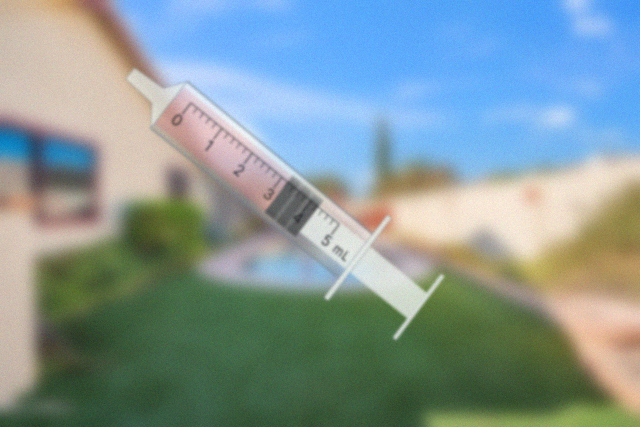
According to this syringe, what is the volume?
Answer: 3.2 mL
